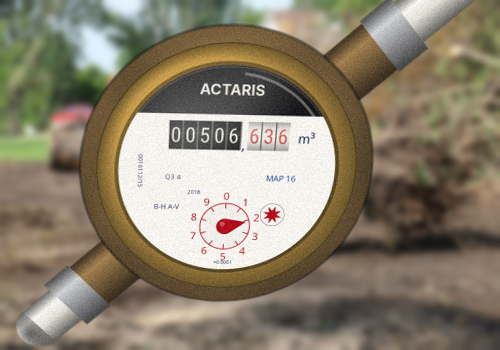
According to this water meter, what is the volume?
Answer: 506.6362 m³
